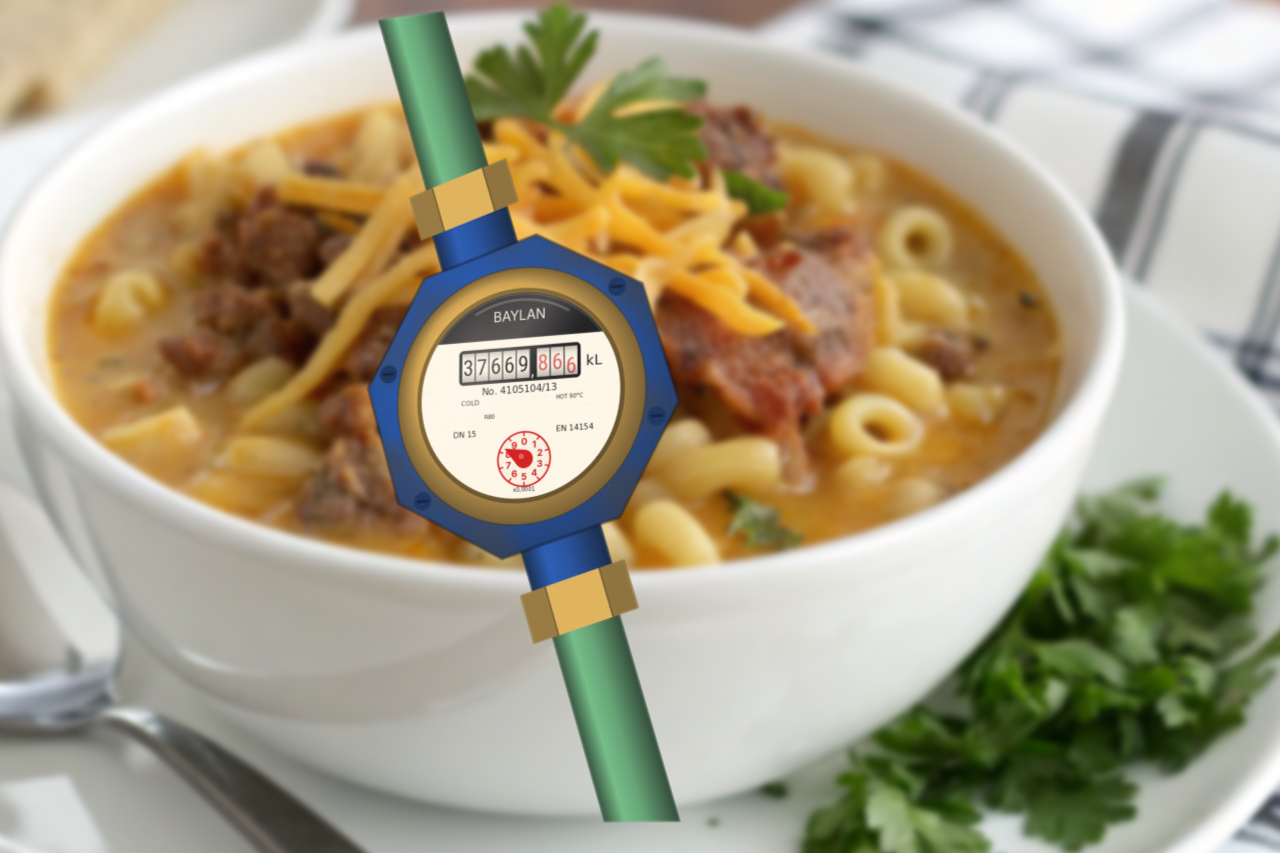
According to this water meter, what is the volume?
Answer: 37669.8658 kL
